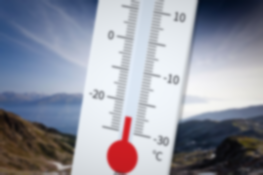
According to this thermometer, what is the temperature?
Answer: -25 °C
